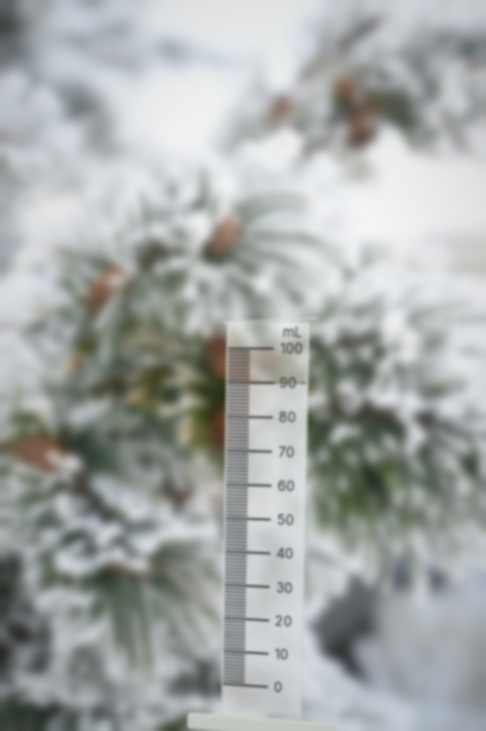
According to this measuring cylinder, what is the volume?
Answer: 90 mL
